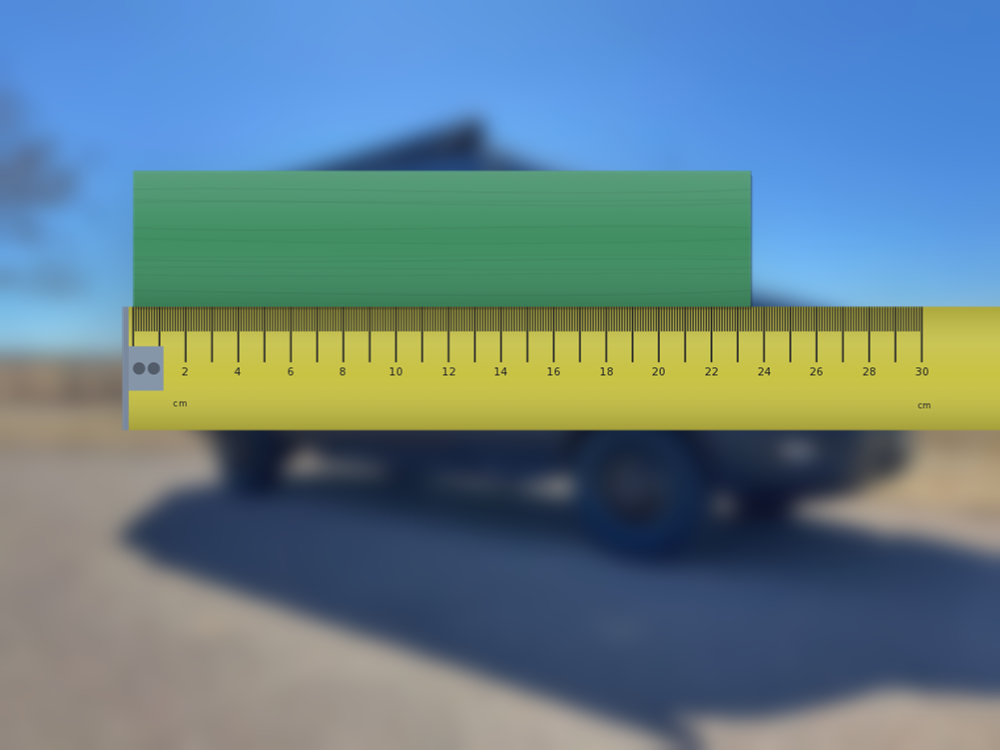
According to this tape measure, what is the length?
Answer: 23.5 cm
